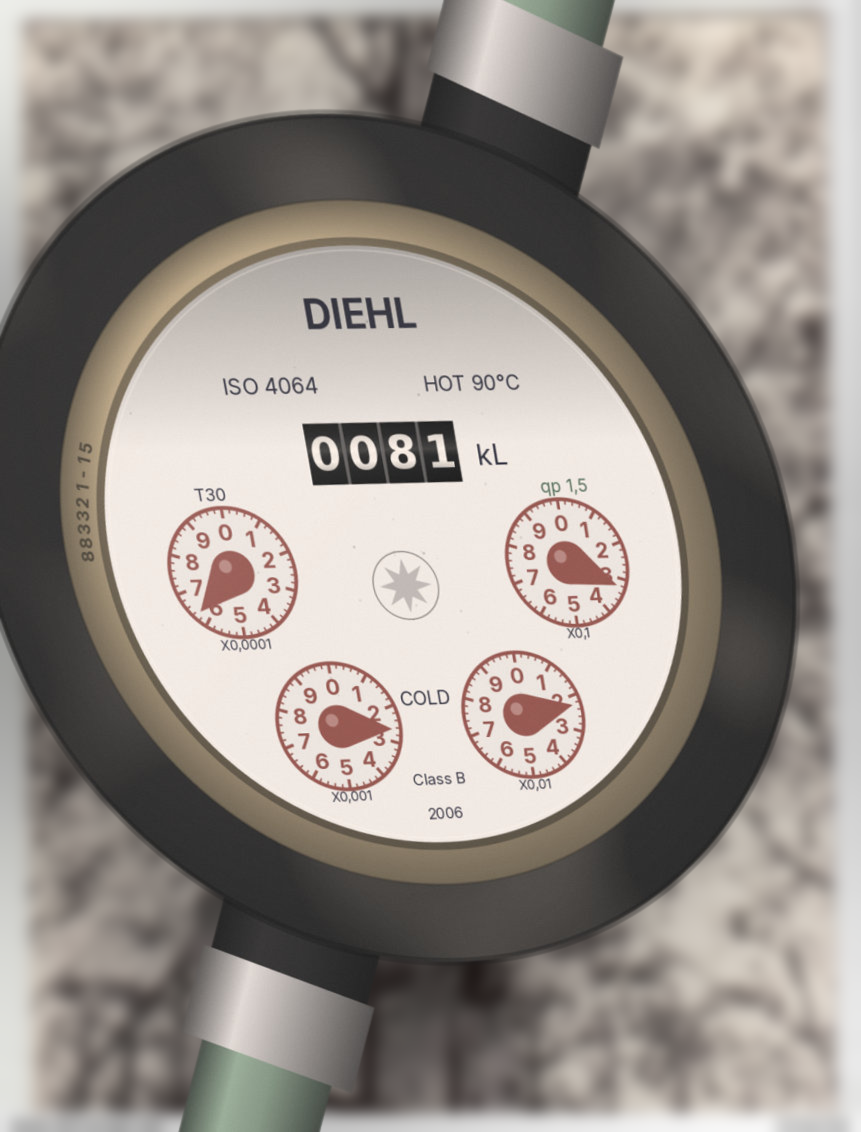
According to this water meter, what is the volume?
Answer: 81.3226 kL
